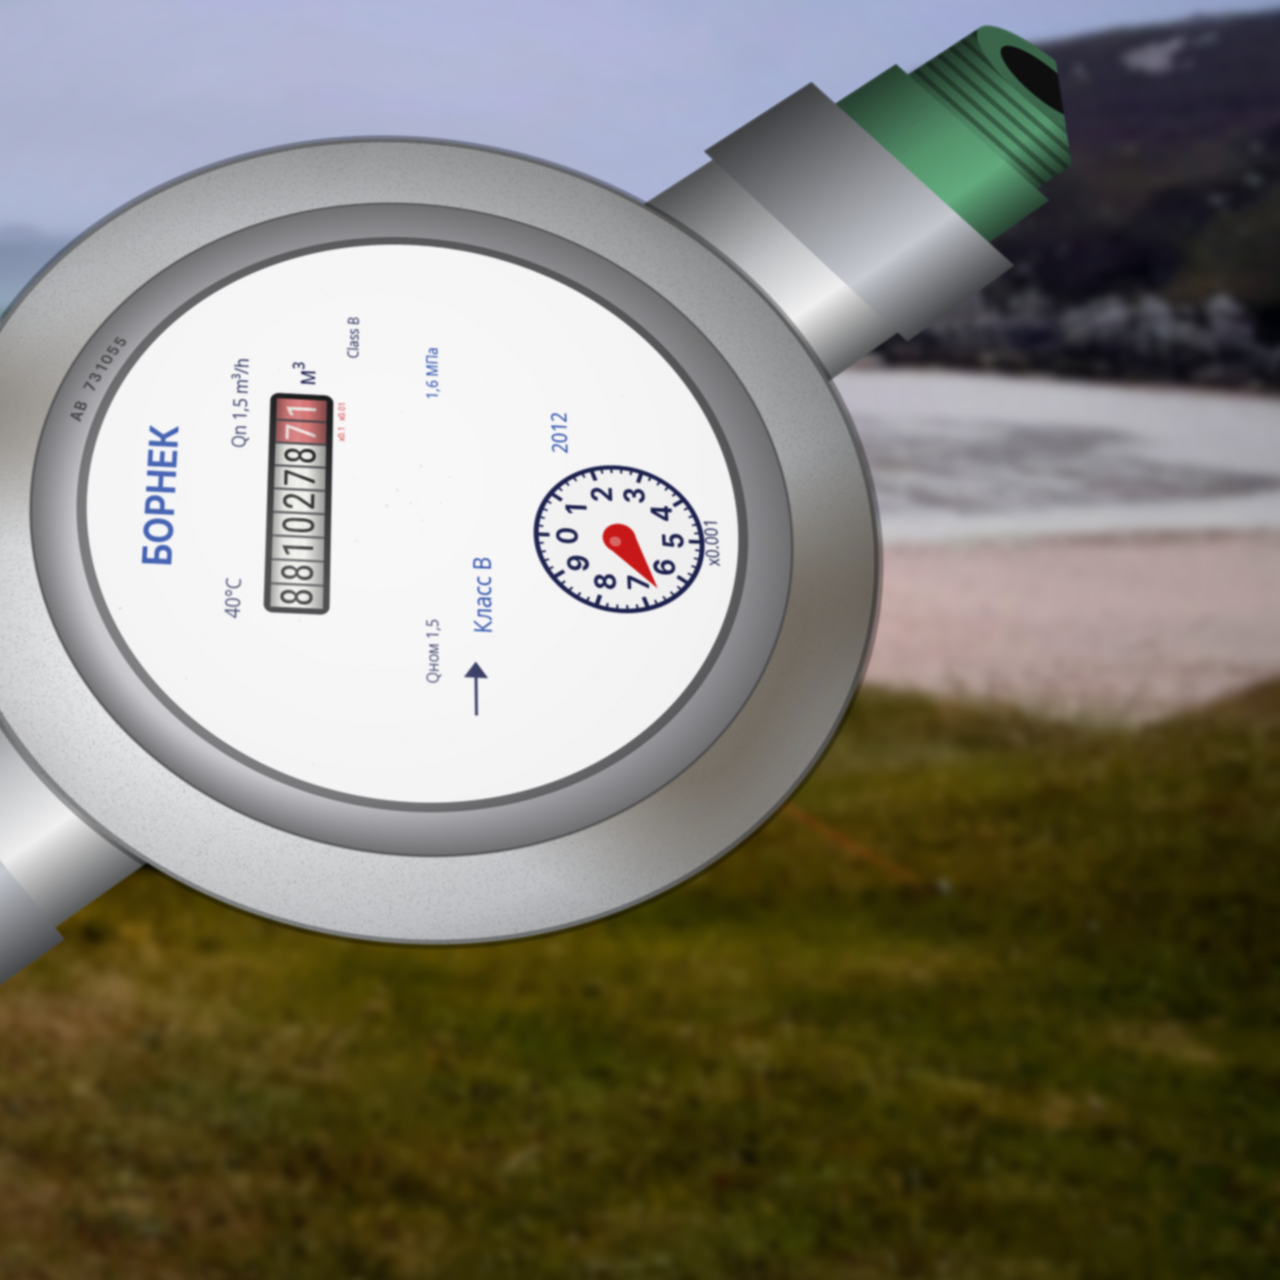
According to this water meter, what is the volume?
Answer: 8810278.716 m³
